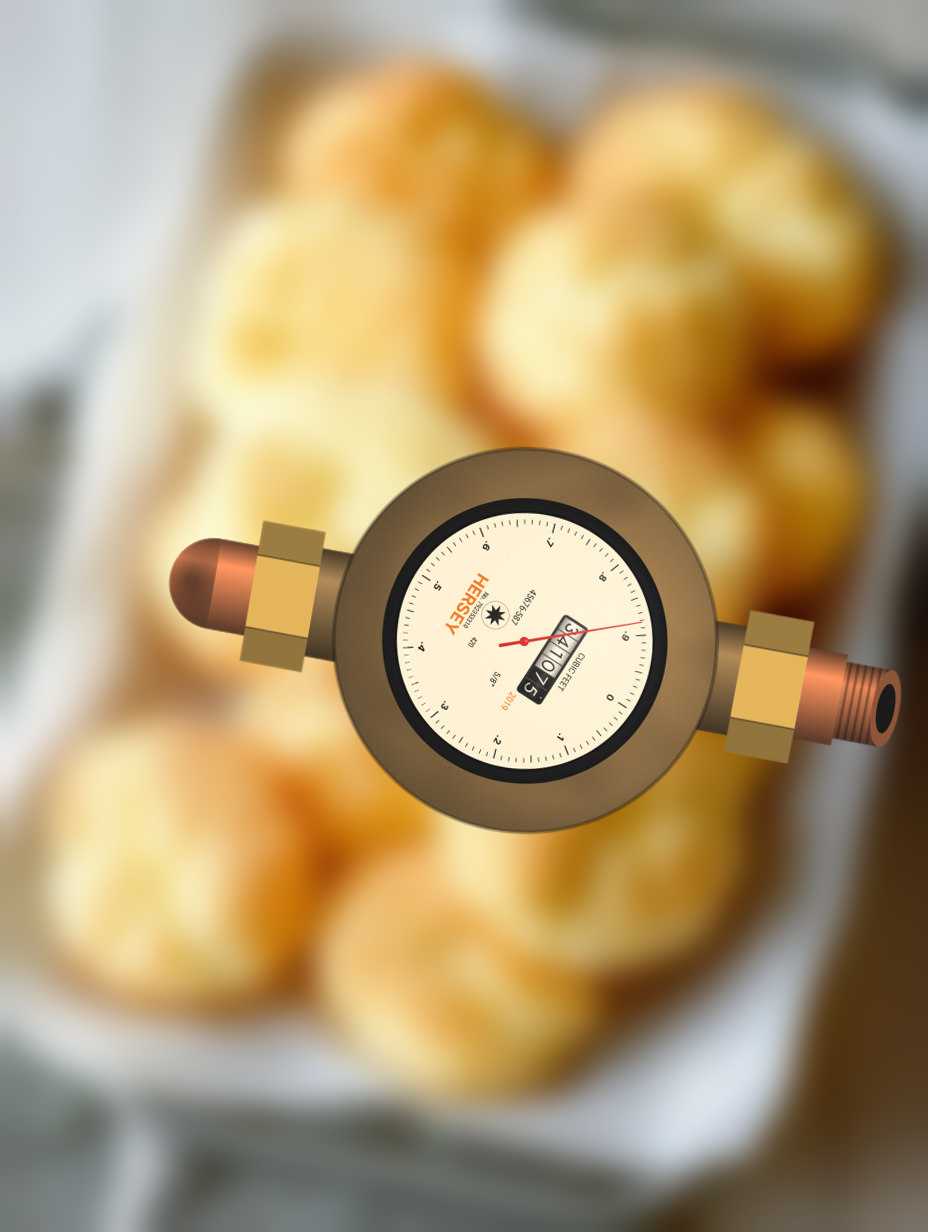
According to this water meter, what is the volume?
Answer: 341074.88 ft³
